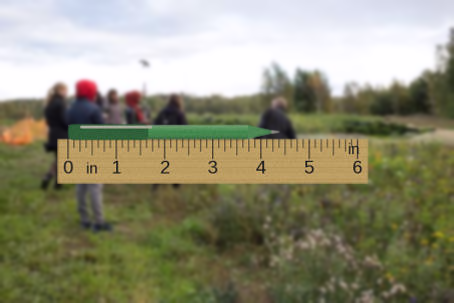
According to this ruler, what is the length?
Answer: 4.375 in
